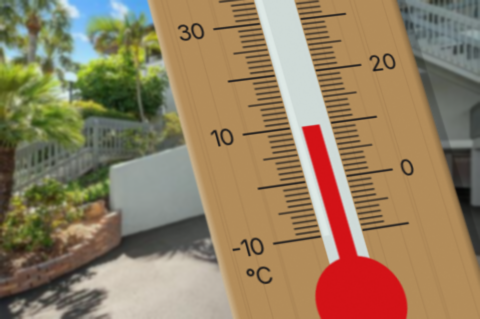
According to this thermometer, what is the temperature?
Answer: 10 °C
